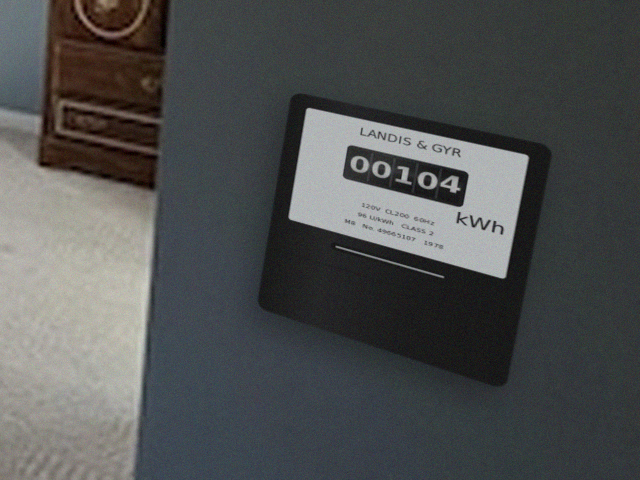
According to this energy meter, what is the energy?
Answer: 104 kWh
